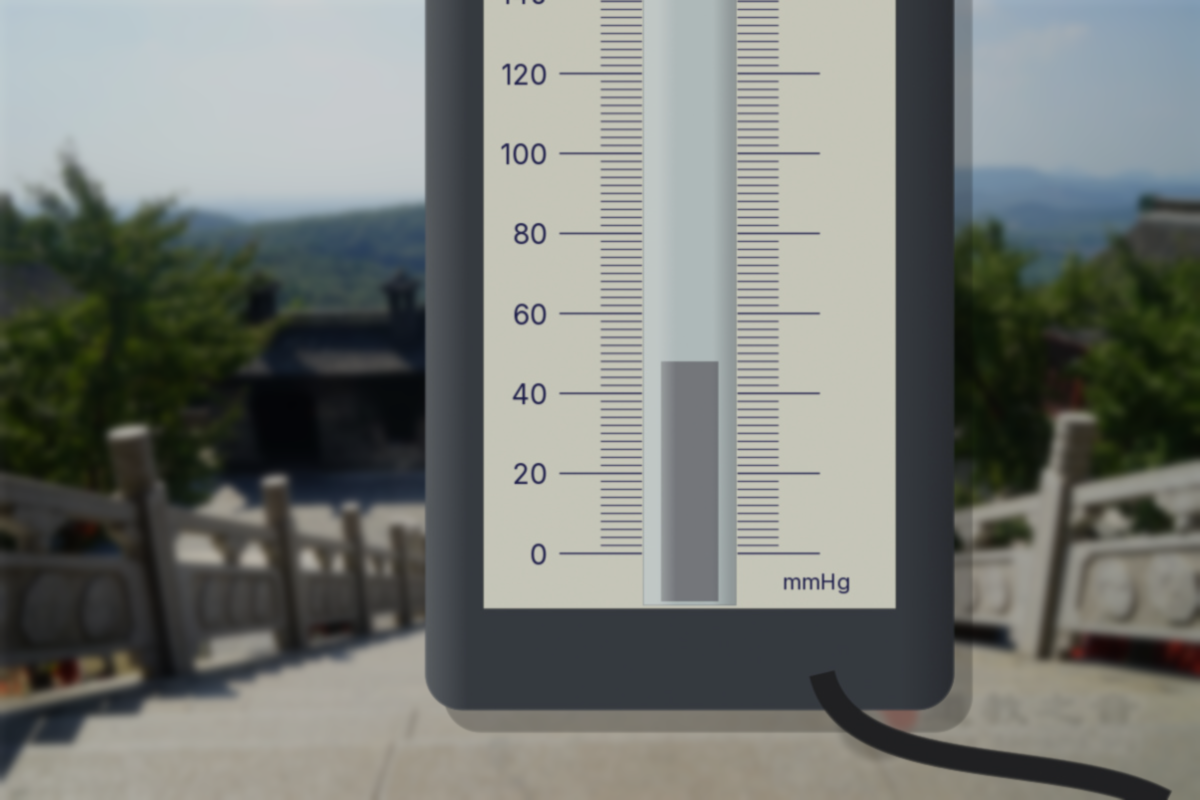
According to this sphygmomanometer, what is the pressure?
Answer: 48 mmHg
